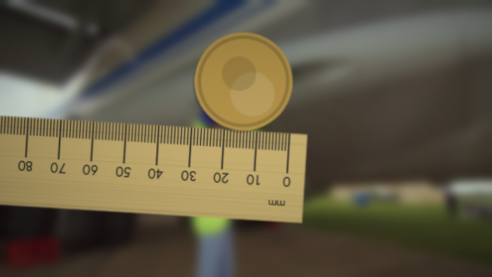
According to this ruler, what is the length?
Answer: 30 mm
